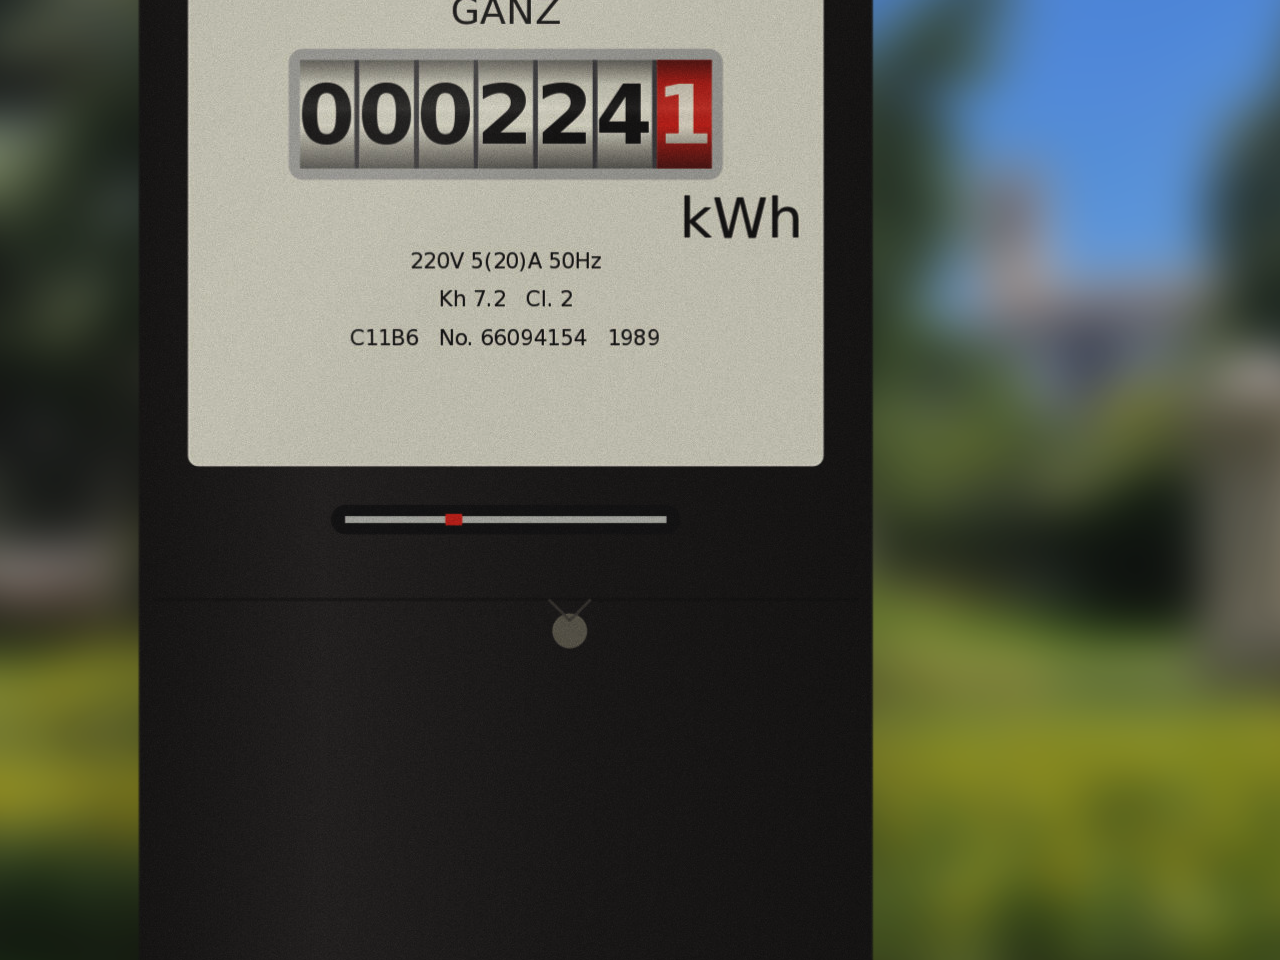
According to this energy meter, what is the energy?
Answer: 224.1 kWh
